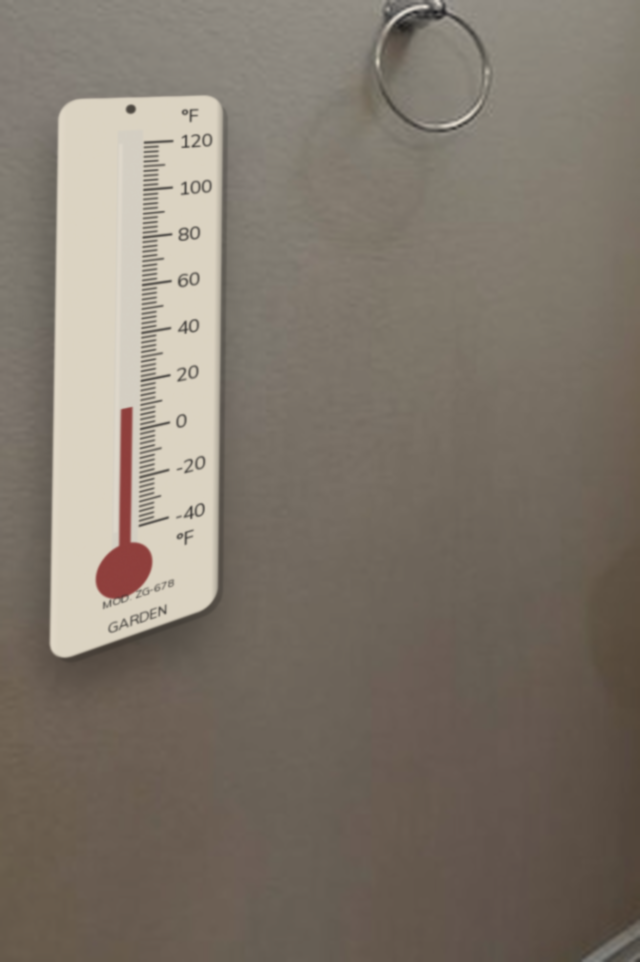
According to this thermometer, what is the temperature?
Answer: 10 °F
